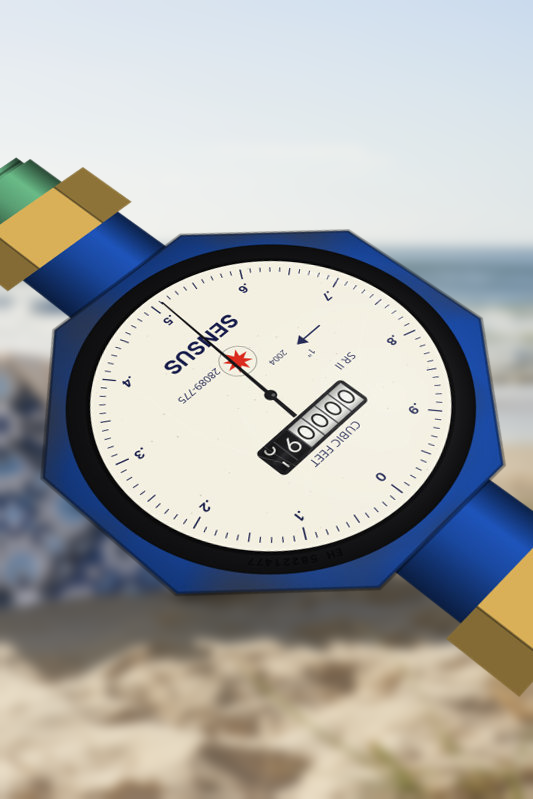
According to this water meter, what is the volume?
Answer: 91.51 ft³
